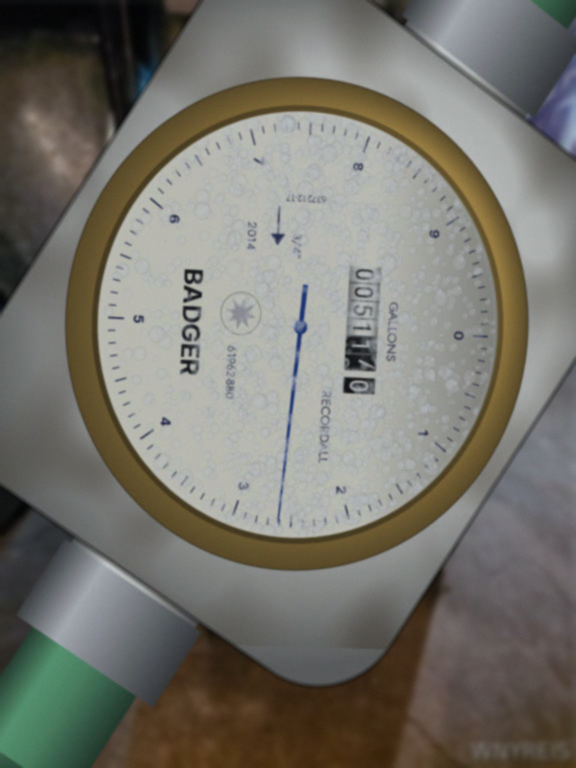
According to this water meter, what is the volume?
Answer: 51172.6 gal
